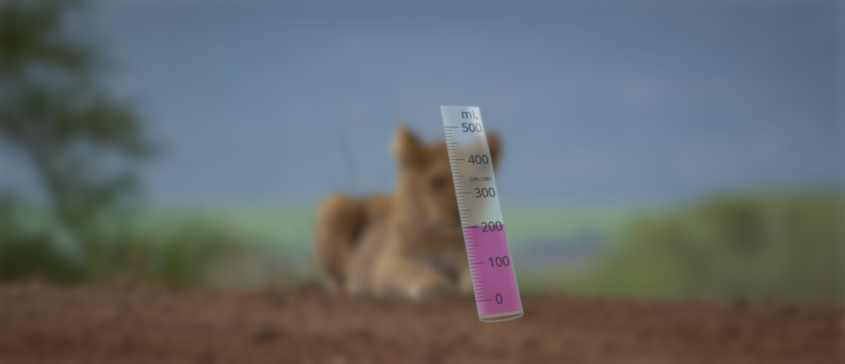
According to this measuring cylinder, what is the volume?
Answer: 200 mL
